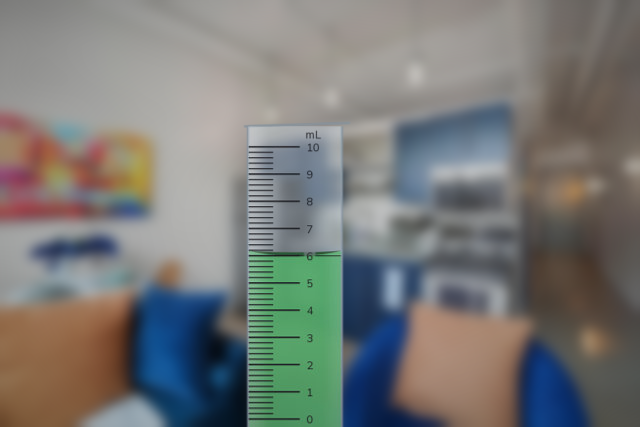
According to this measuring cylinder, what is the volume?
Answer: 6 mL
